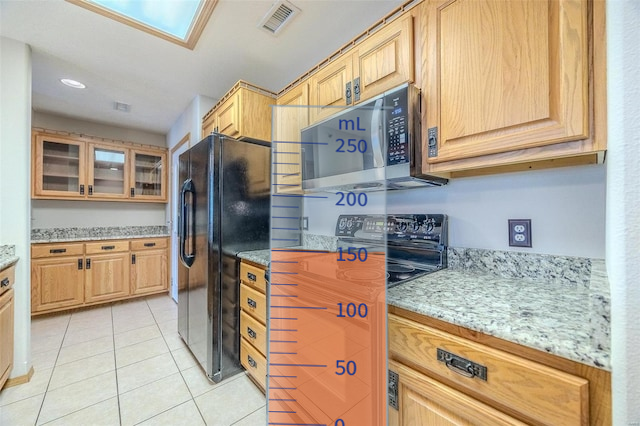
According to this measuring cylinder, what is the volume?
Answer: 150 mL
